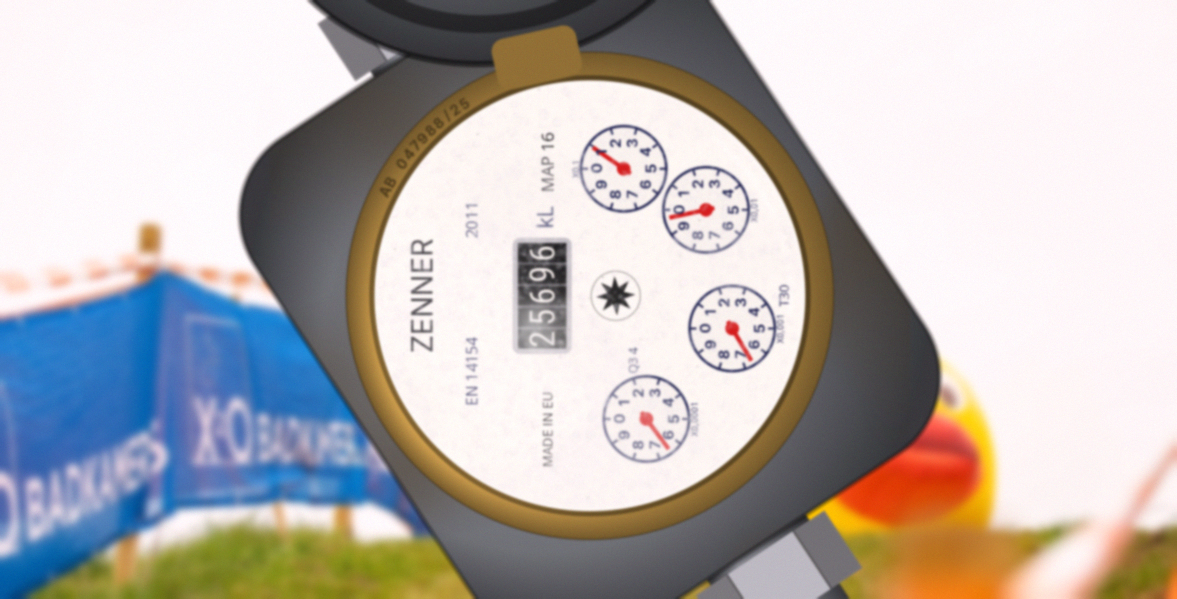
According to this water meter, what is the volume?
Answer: 25696.0966 kL
